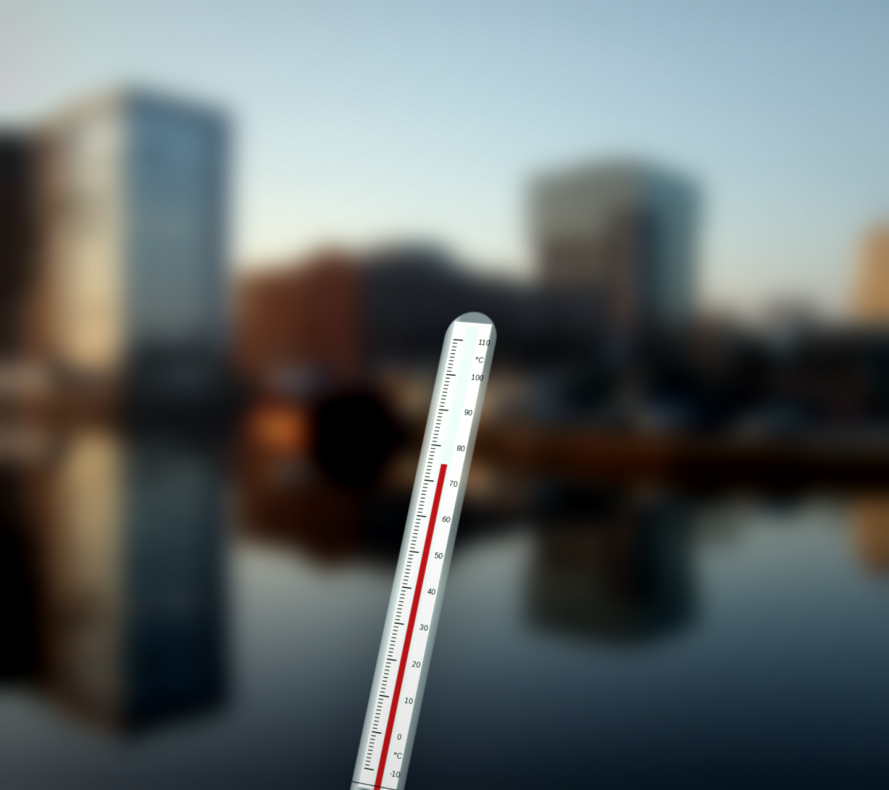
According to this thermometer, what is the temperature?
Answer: 75 °C
